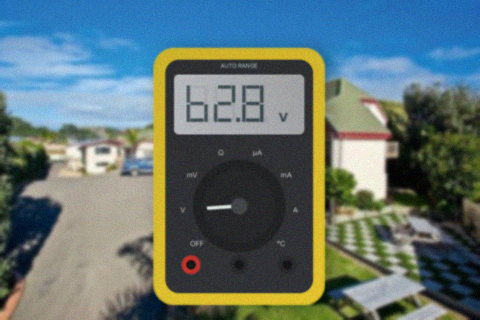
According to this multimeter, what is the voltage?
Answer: 62.8 V
